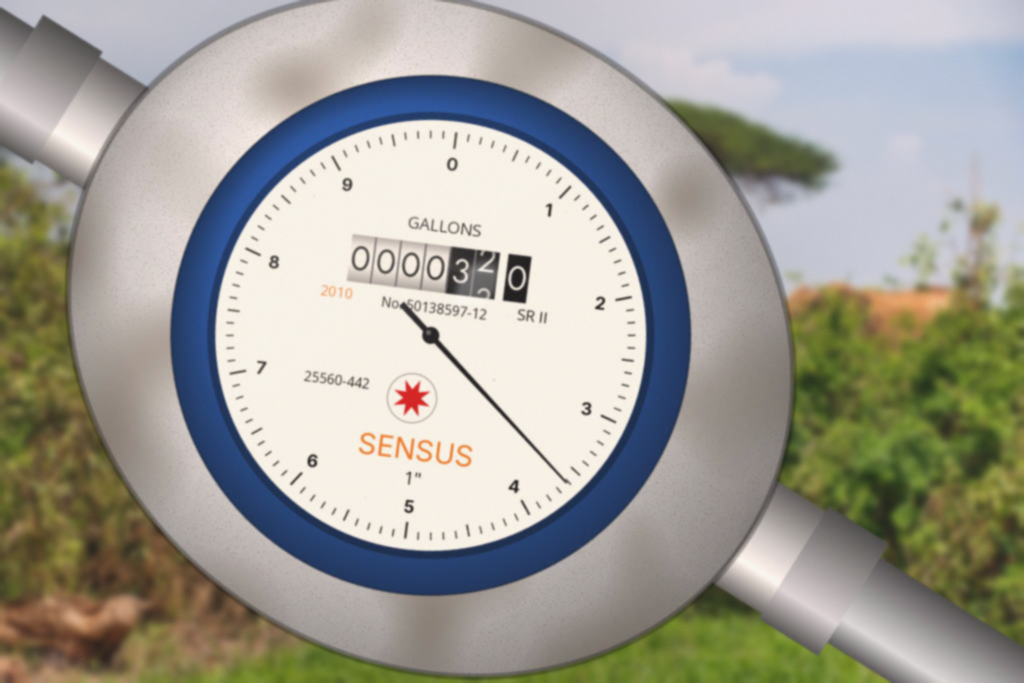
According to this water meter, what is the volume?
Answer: 323.6 gal
